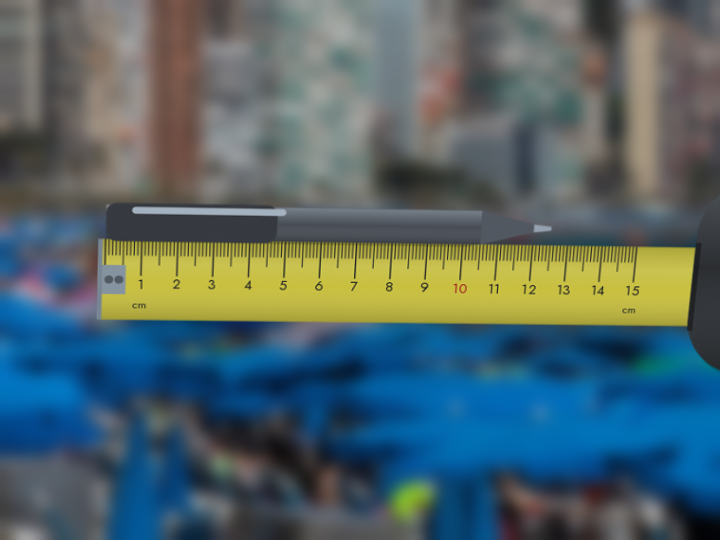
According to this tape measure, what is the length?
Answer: 12.5 cm
